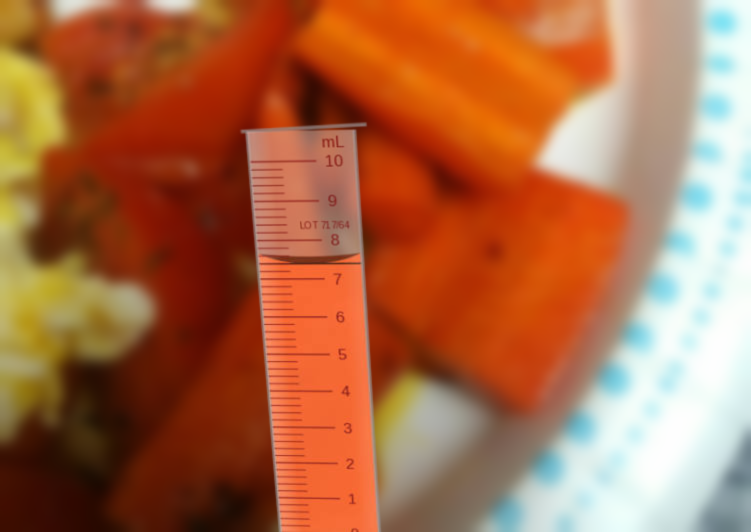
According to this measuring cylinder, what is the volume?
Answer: 7.4 mL
